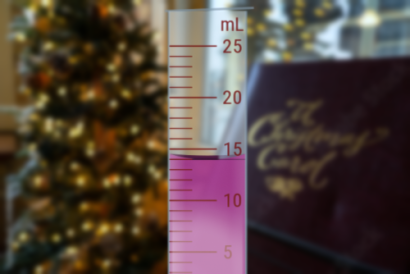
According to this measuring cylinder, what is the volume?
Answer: 14 mL
